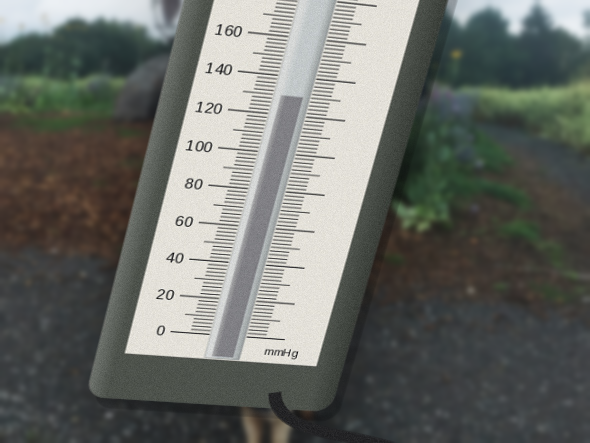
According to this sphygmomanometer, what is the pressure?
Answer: 130 mmHg
